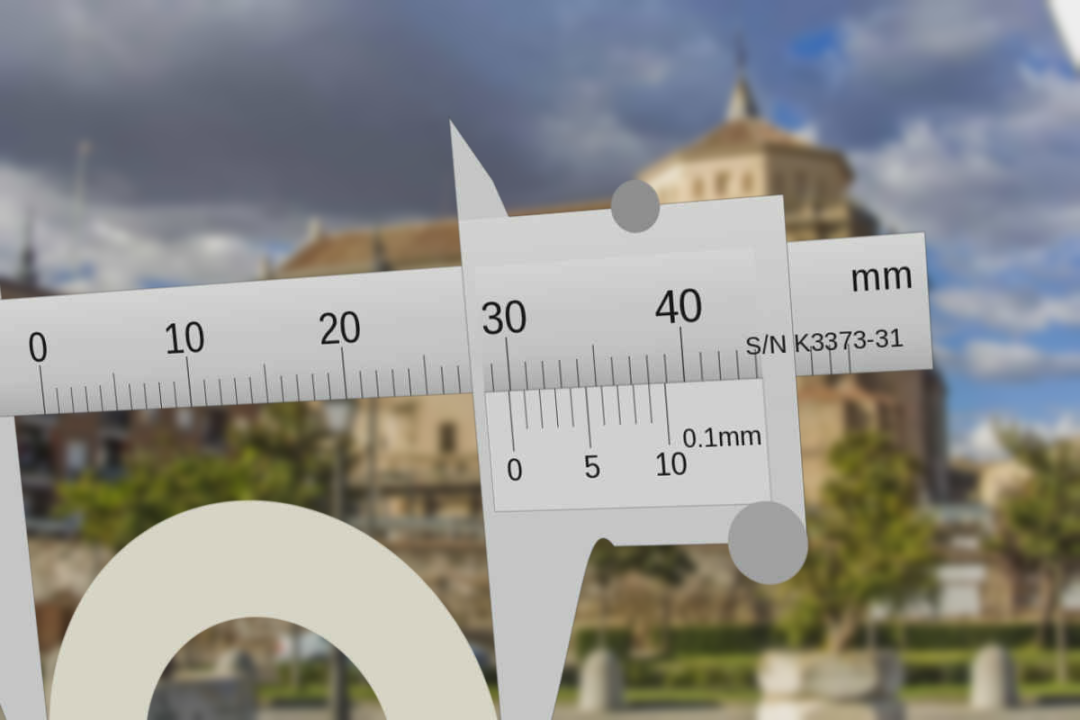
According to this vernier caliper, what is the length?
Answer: 29.9 mm
